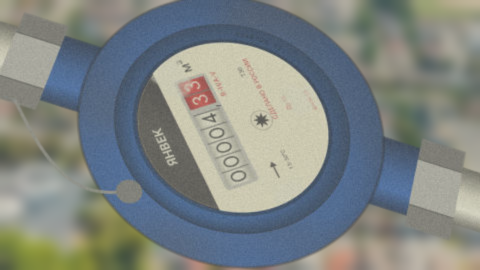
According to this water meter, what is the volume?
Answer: 4.33 m³
